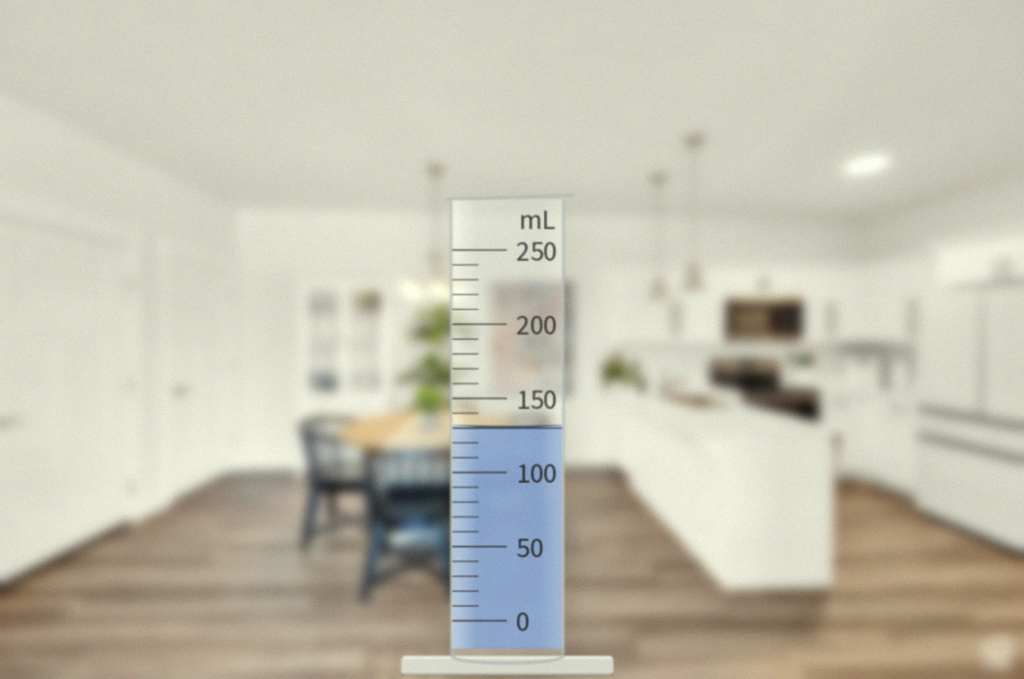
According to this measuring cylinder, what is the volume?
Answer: 130 mL
